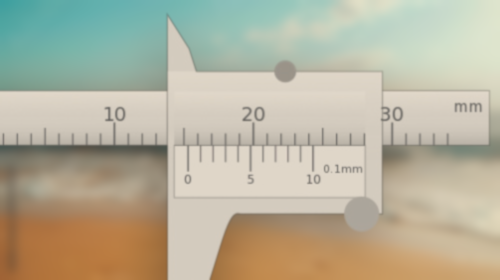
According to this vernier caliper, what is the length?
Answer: 15.3 mm
